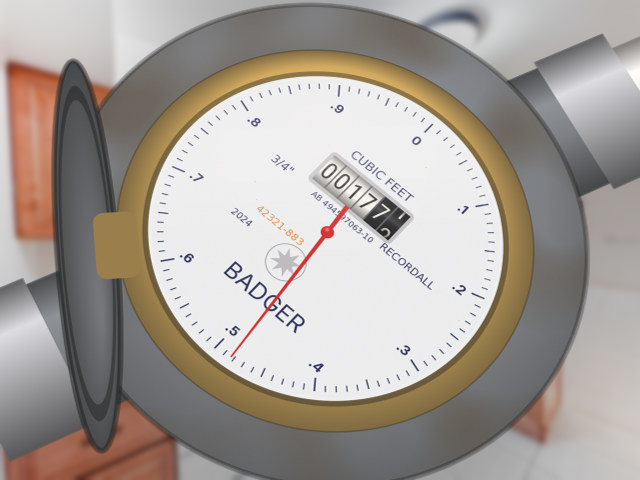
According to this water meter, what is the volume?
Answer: 1771.48 ft³
